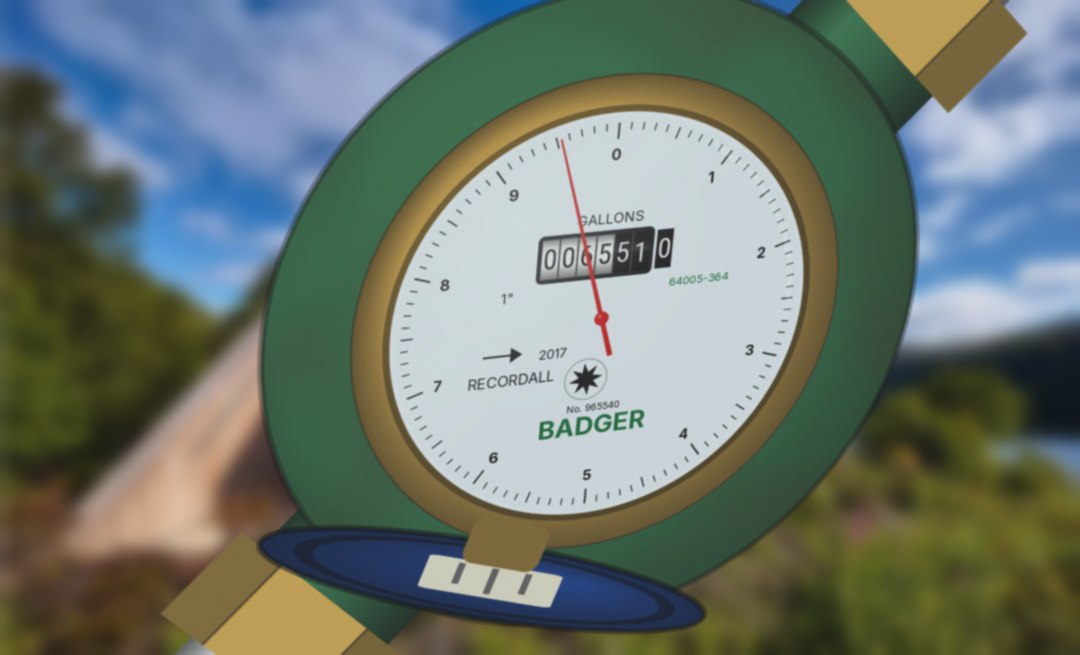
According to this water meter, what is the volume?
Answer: 65509.5 gal
